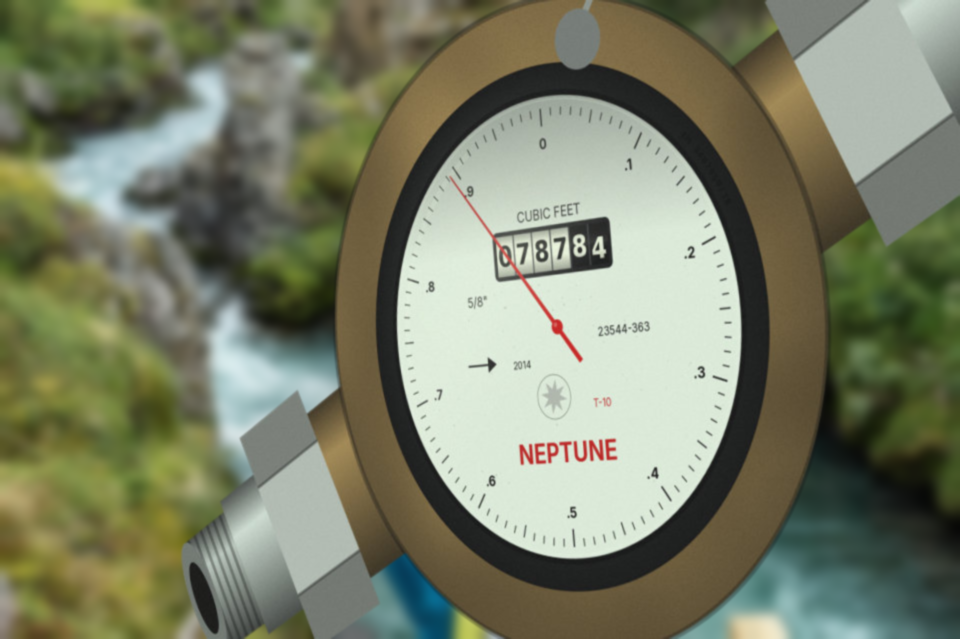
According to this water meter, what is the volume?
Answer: 78783.89 ft³
